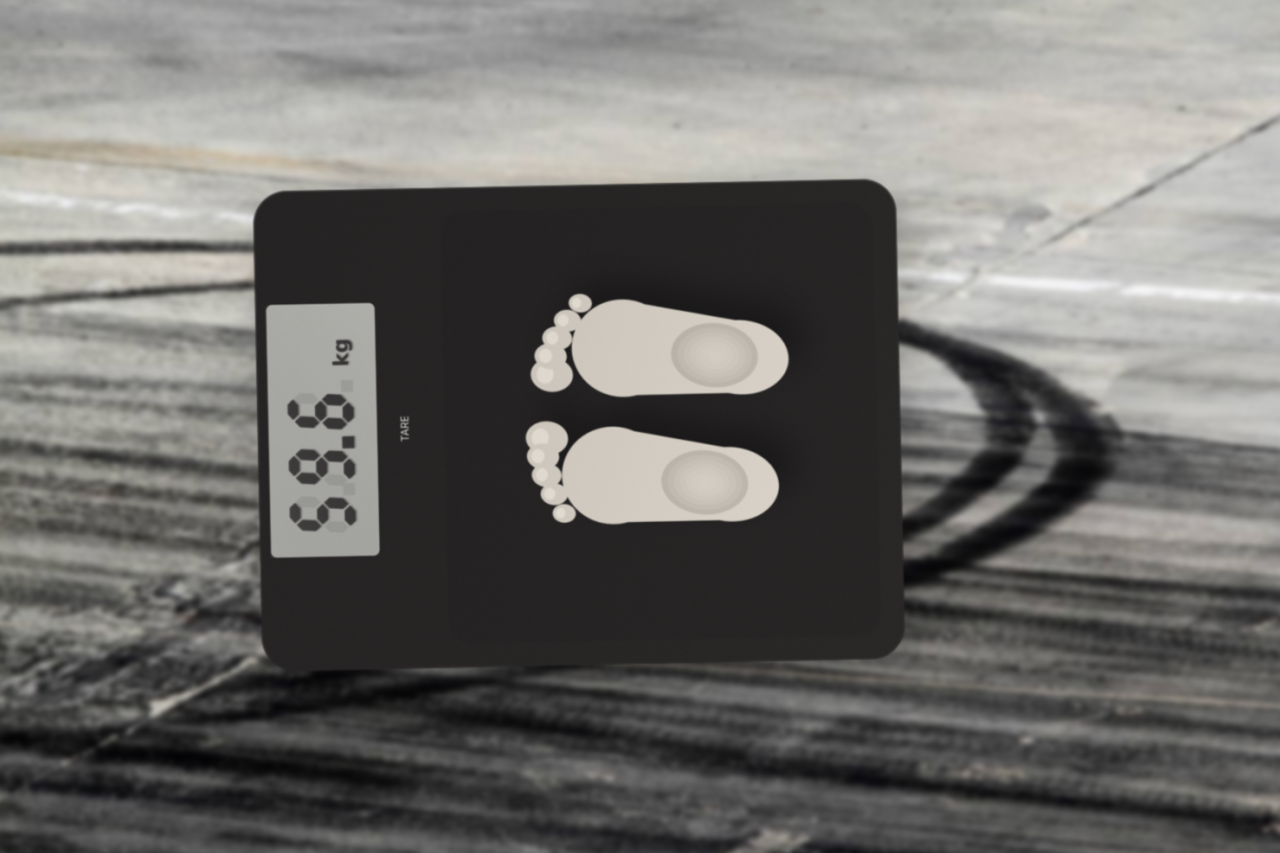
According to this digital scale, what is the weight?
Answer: 59.6 kg
